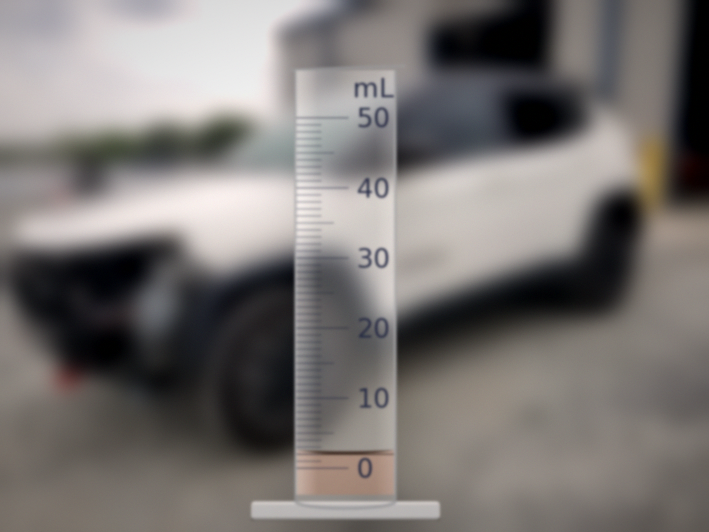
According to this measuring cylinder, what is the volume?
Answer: 2 mL
